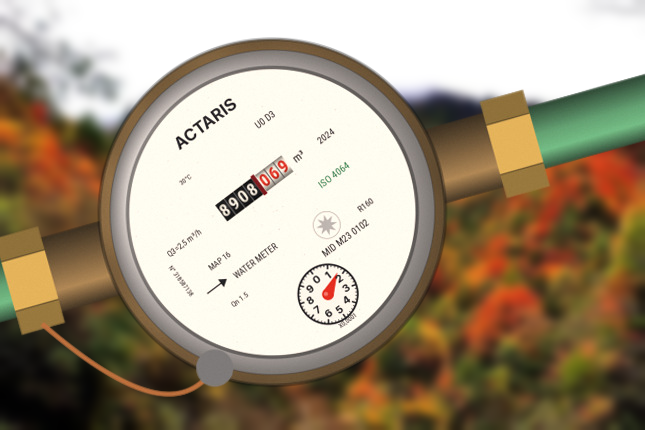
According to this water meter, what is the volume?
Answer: 8908.0691 m³
